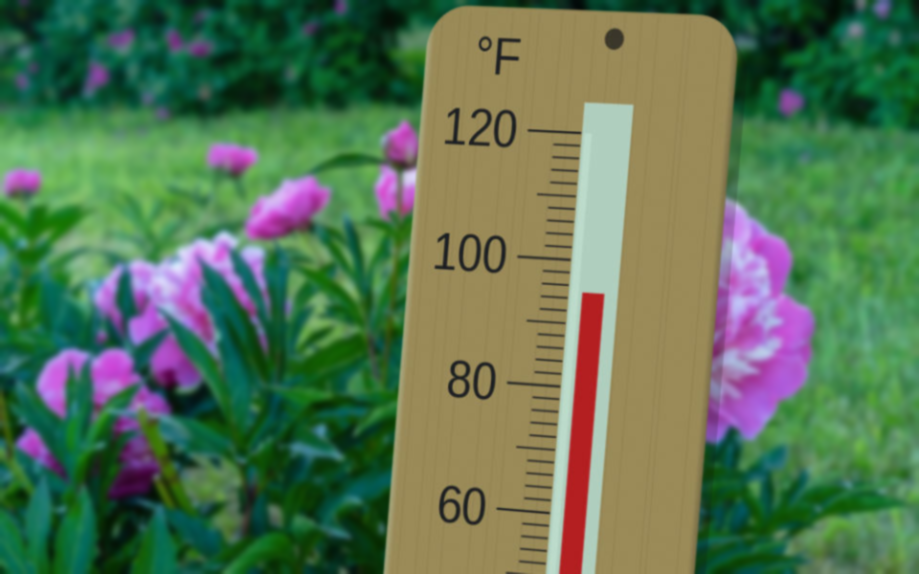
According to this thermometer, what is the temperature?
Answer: 95 °F
